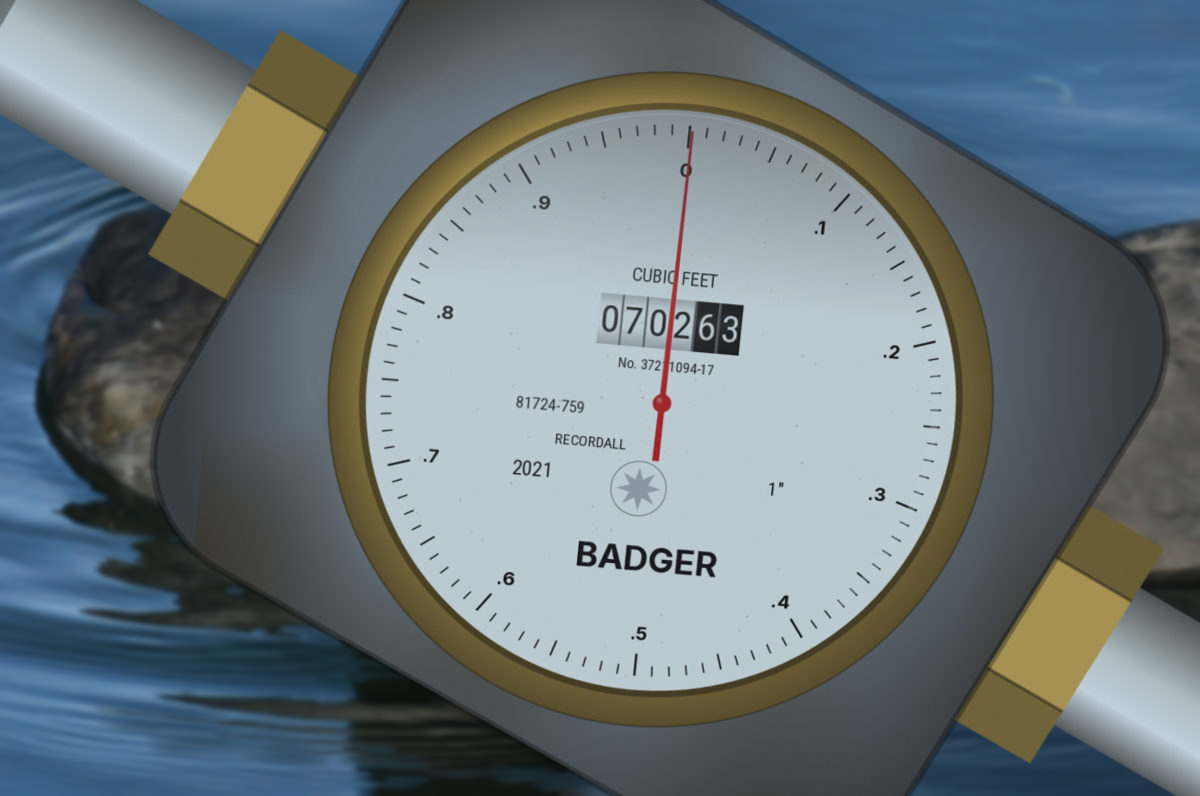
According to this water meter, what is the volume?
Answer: 70263.00 ft³
